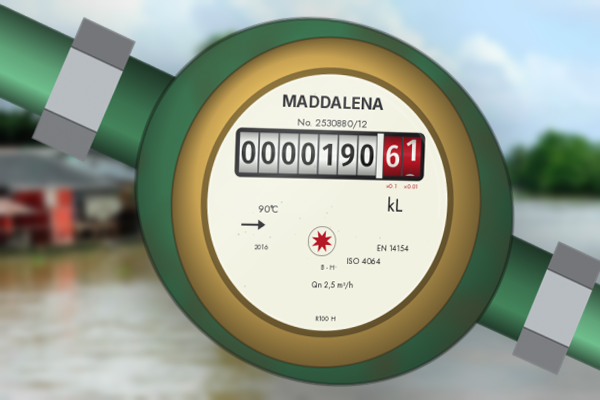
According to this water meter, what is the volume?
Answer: 190.61 kL
